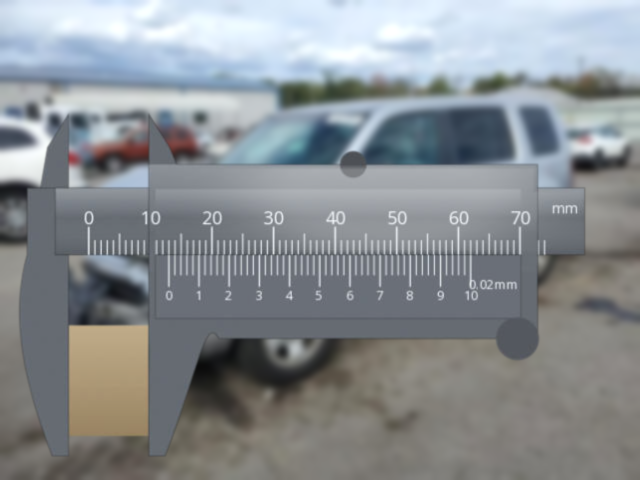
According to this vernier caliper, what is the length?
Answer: 13.0 mm
